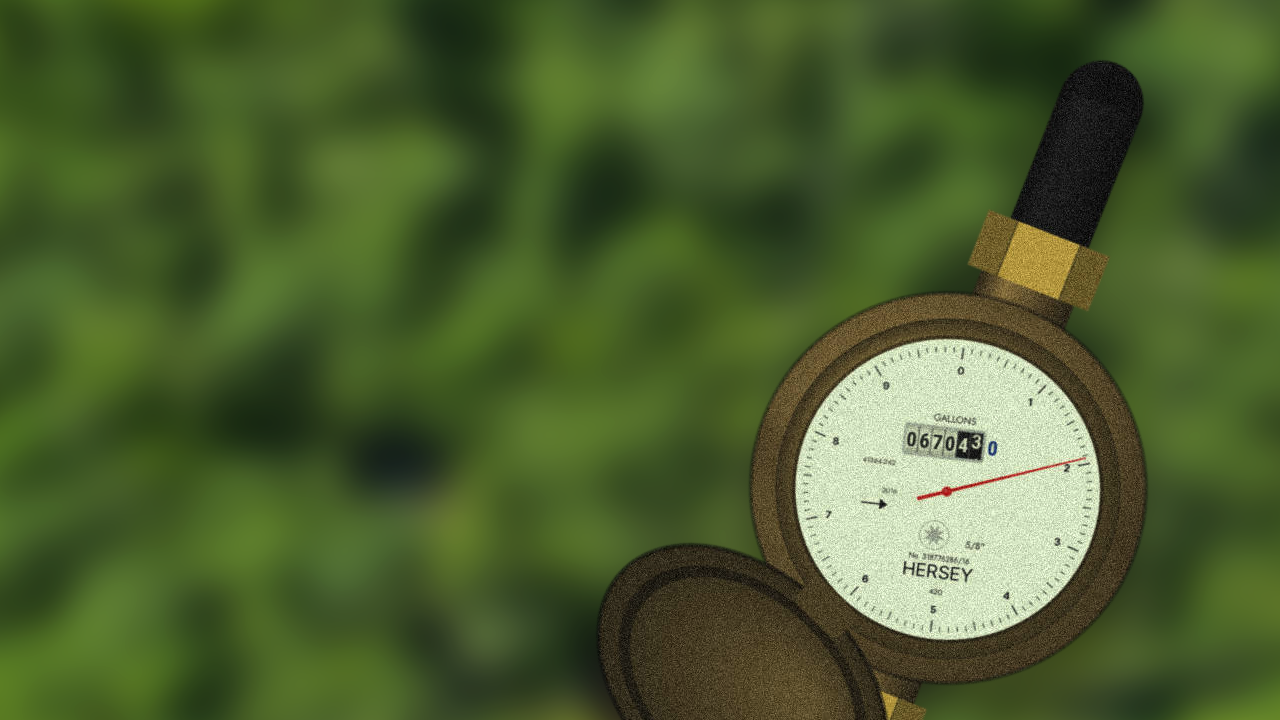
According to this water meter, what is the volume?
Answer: 670431.9 gal
